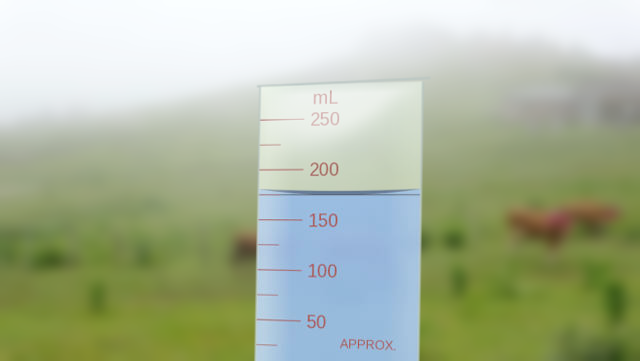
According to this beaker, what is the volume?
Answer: 175 mL
